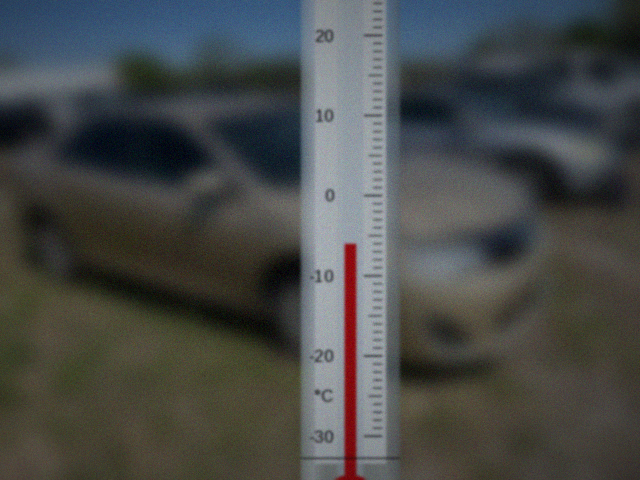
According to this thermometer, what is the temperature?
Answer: -6 °C
